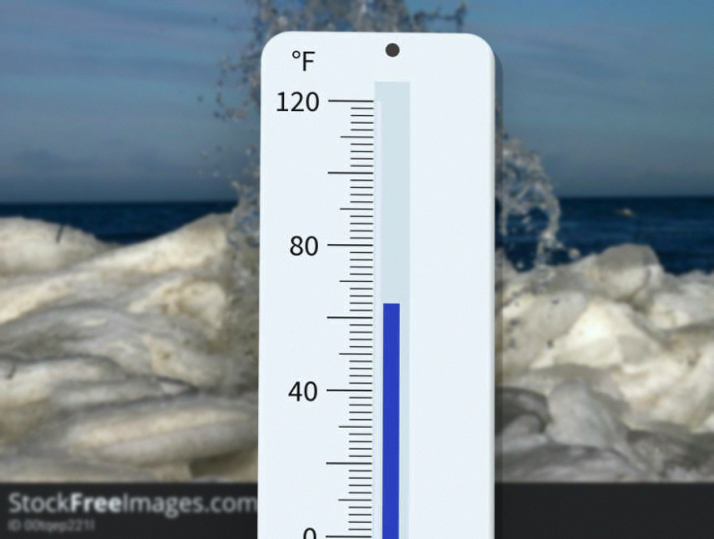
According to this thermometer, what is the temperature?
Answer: 64 °F
